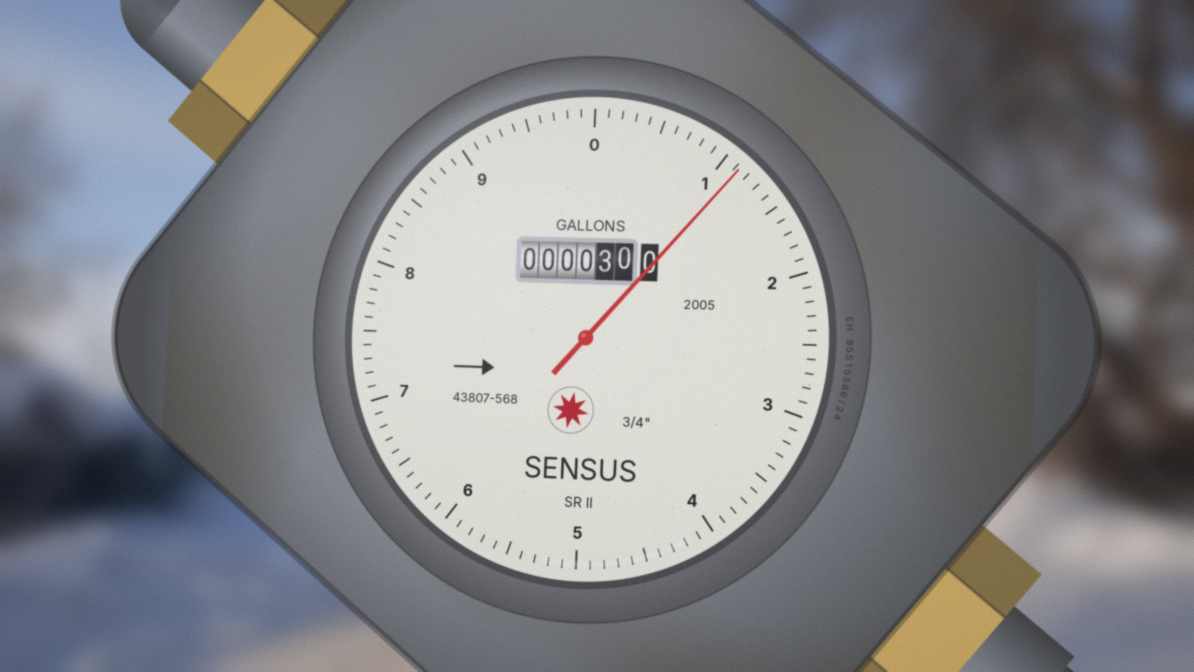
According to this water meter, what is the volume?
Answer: 301.1 gal
